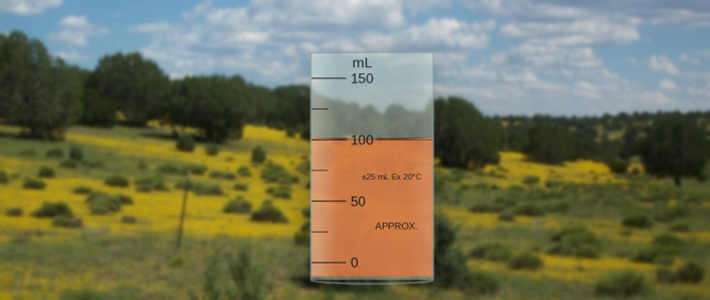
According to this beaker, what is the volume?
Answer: 100 mL
